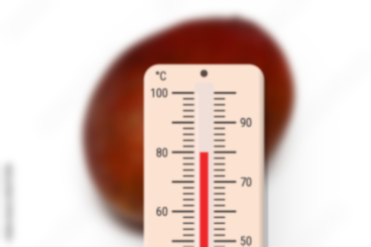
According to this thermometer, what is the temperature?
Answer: 80 °C
